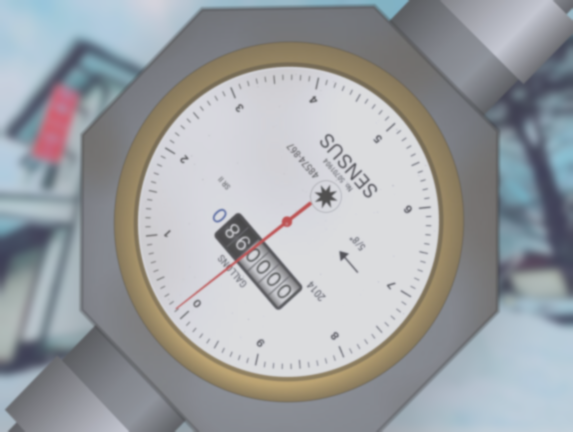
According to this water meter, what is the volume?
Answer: 980.1 gal
